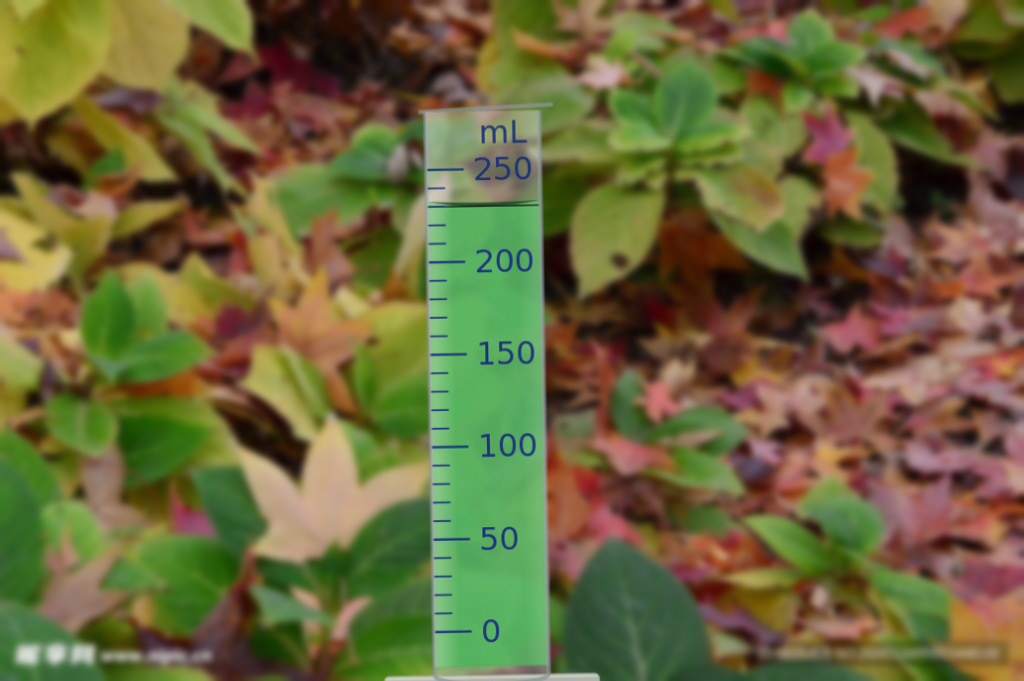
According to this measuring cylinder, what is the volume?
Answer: 230 mL
